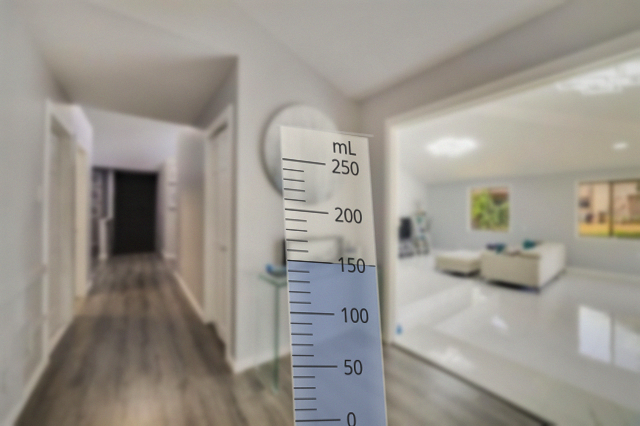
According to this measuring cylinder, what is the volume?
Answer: 150 mL
